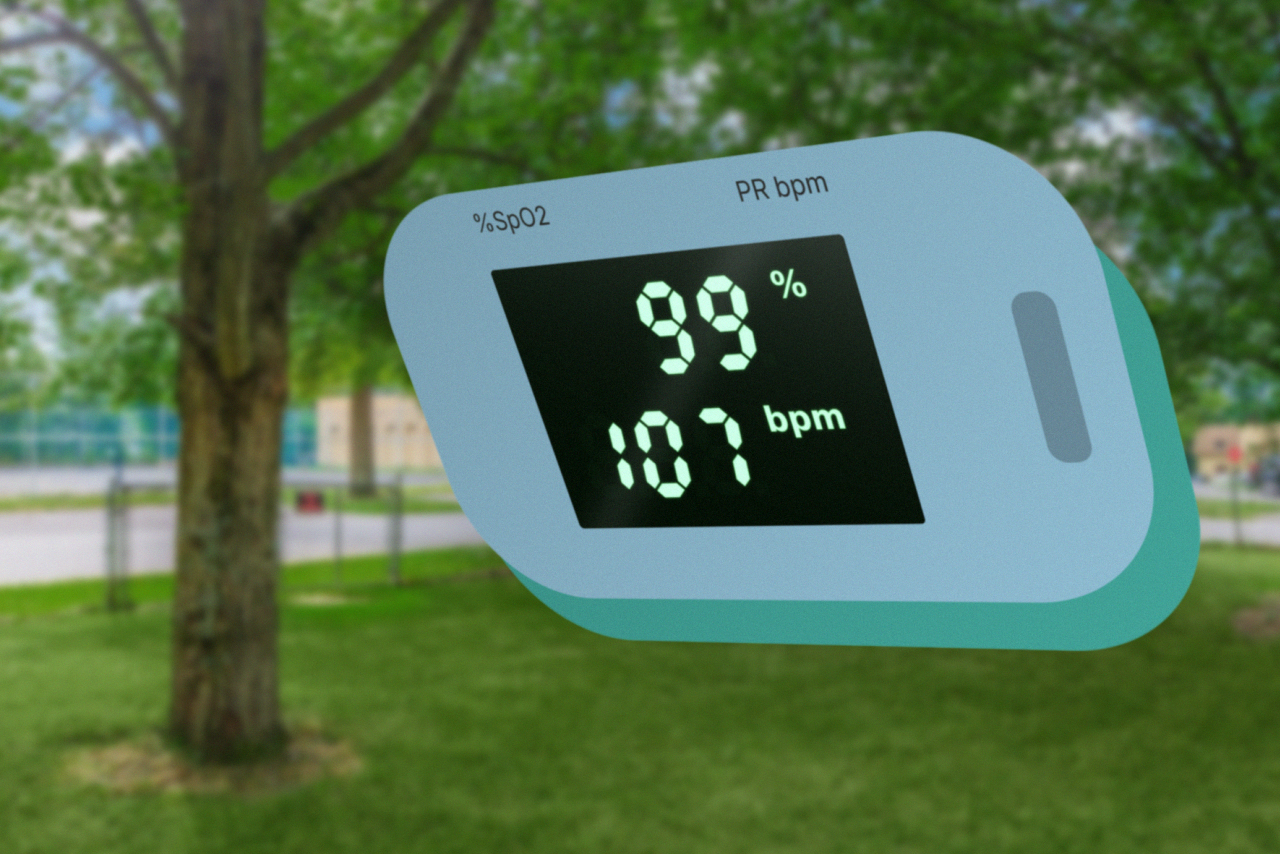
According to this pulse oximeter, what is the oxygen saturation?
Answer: 99 %
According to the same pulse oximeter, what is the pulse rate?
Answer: 107 bpm
